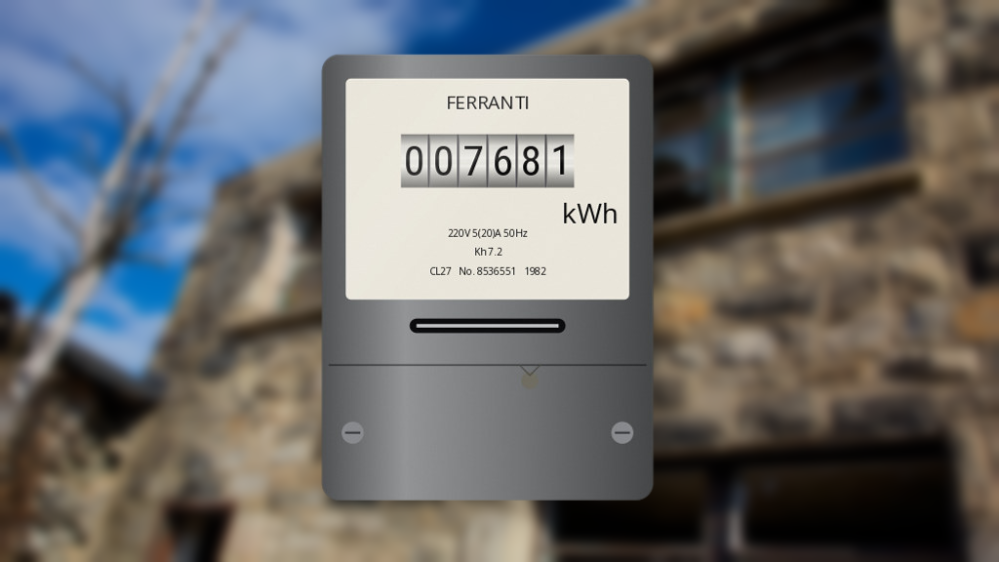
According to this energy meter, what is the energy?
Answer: 7681 kWh
